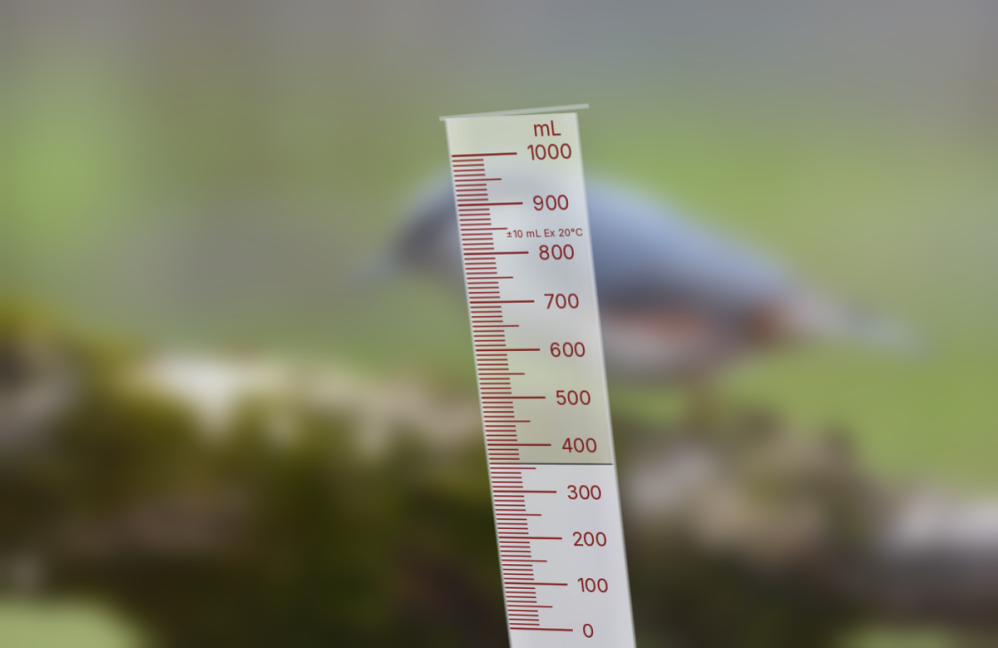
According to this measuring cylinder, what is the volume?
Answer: 360 mL
